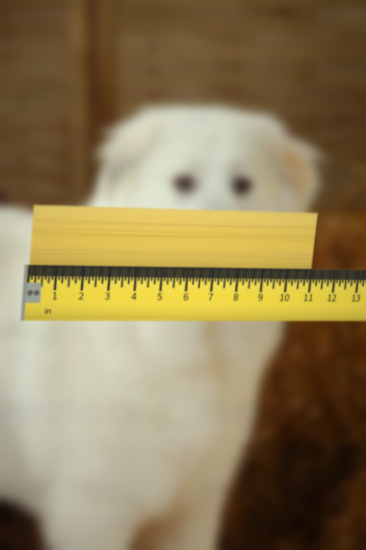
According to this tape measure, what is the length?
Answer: 11 in
